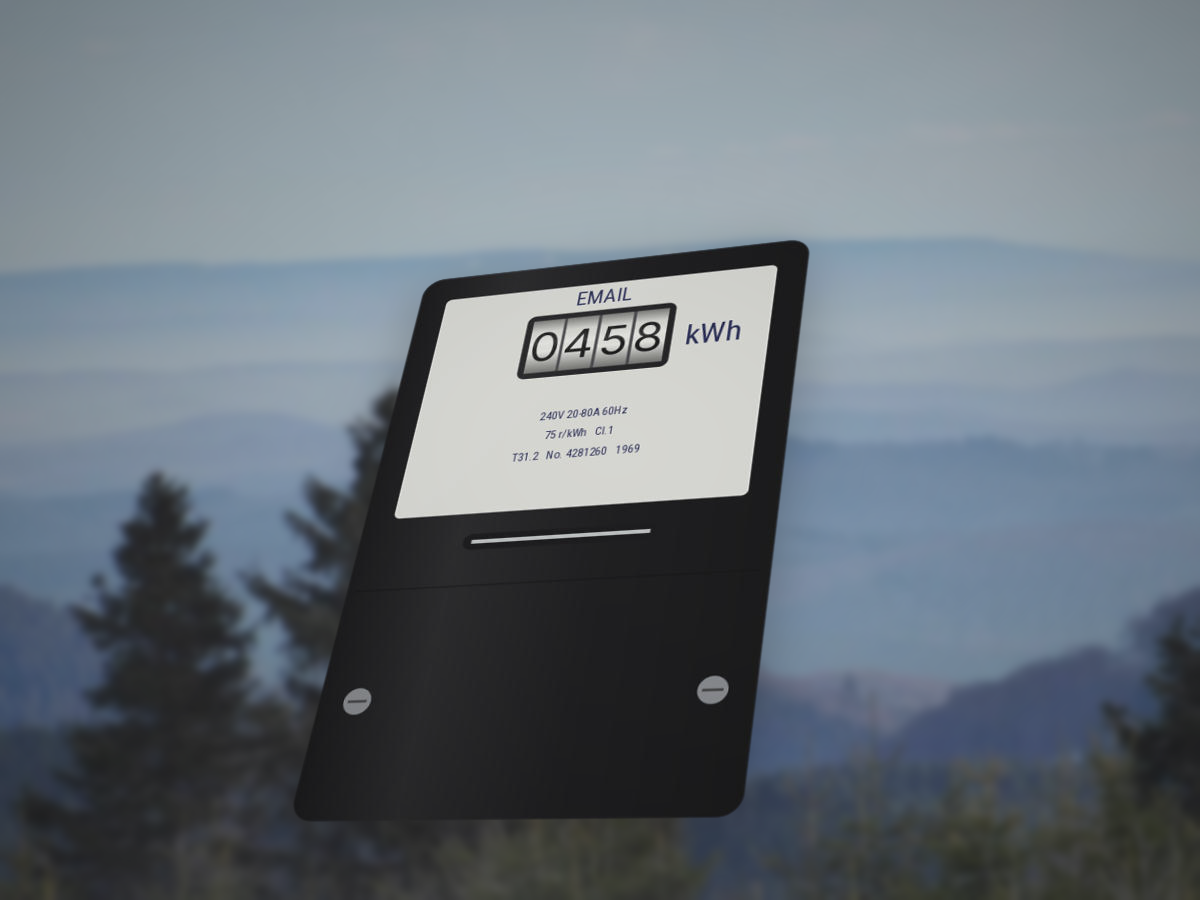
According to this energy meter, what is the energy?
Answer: 458 kWh
